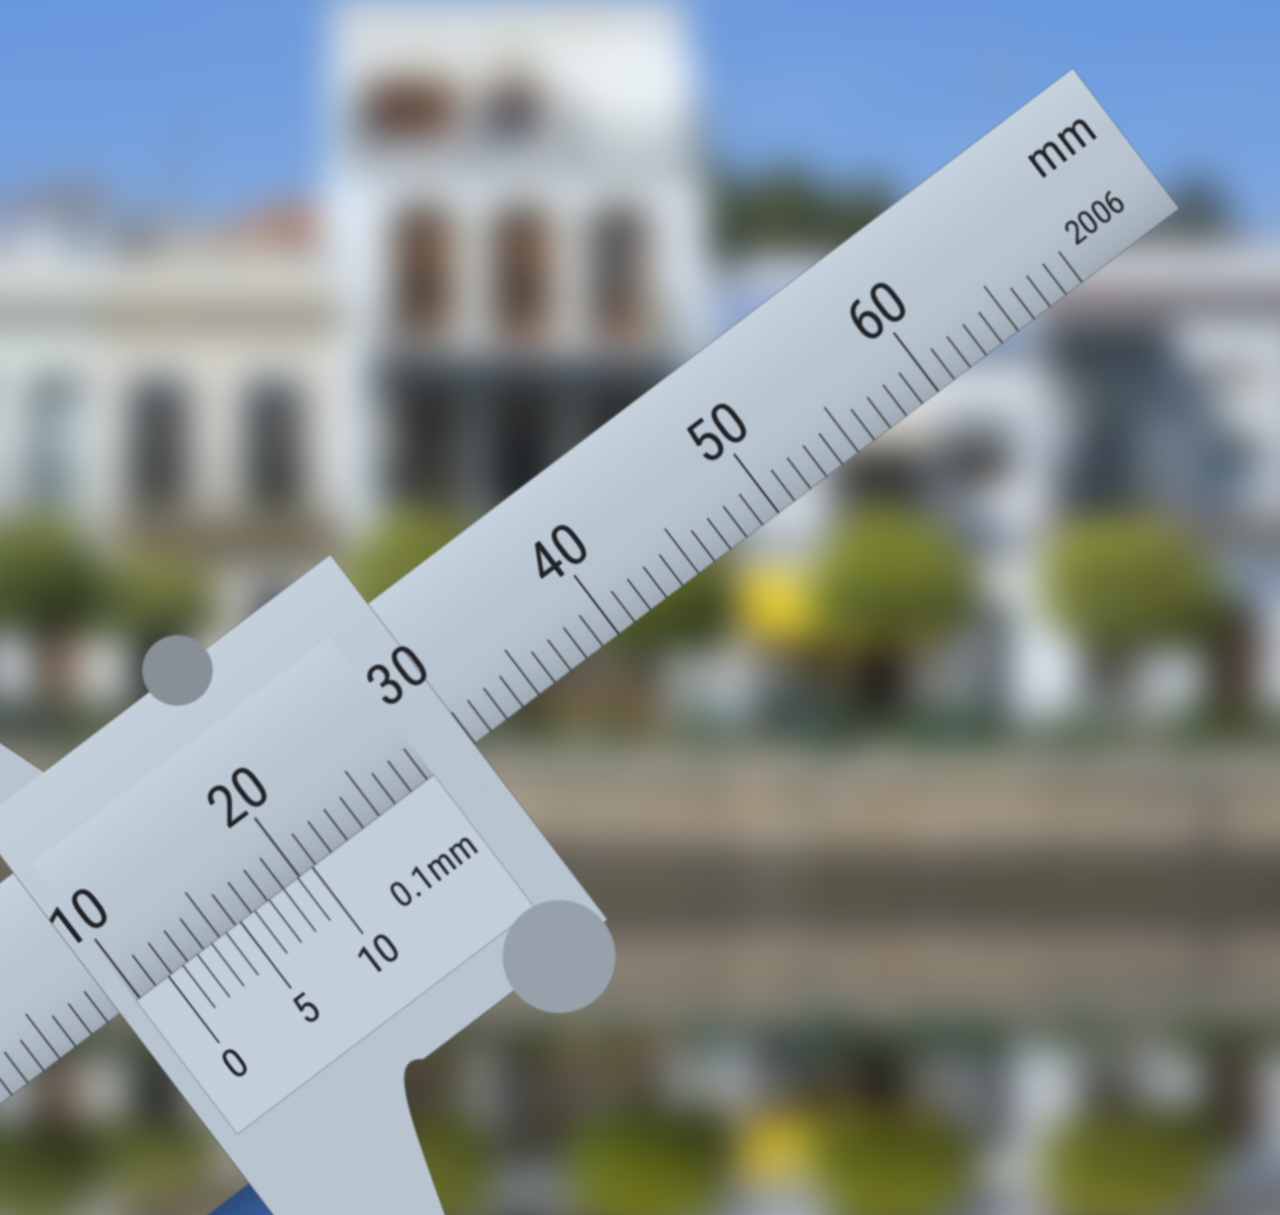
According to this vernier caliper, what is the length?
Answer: 11.8 mm
